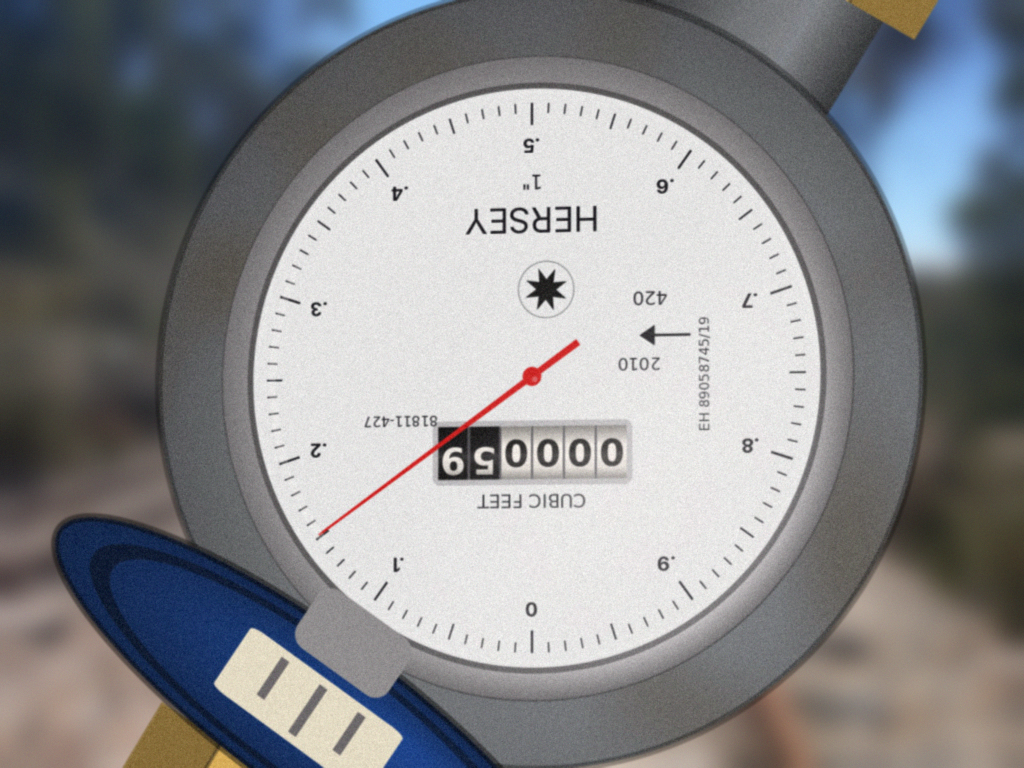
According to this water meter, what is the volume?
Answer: 59.15 ft³
